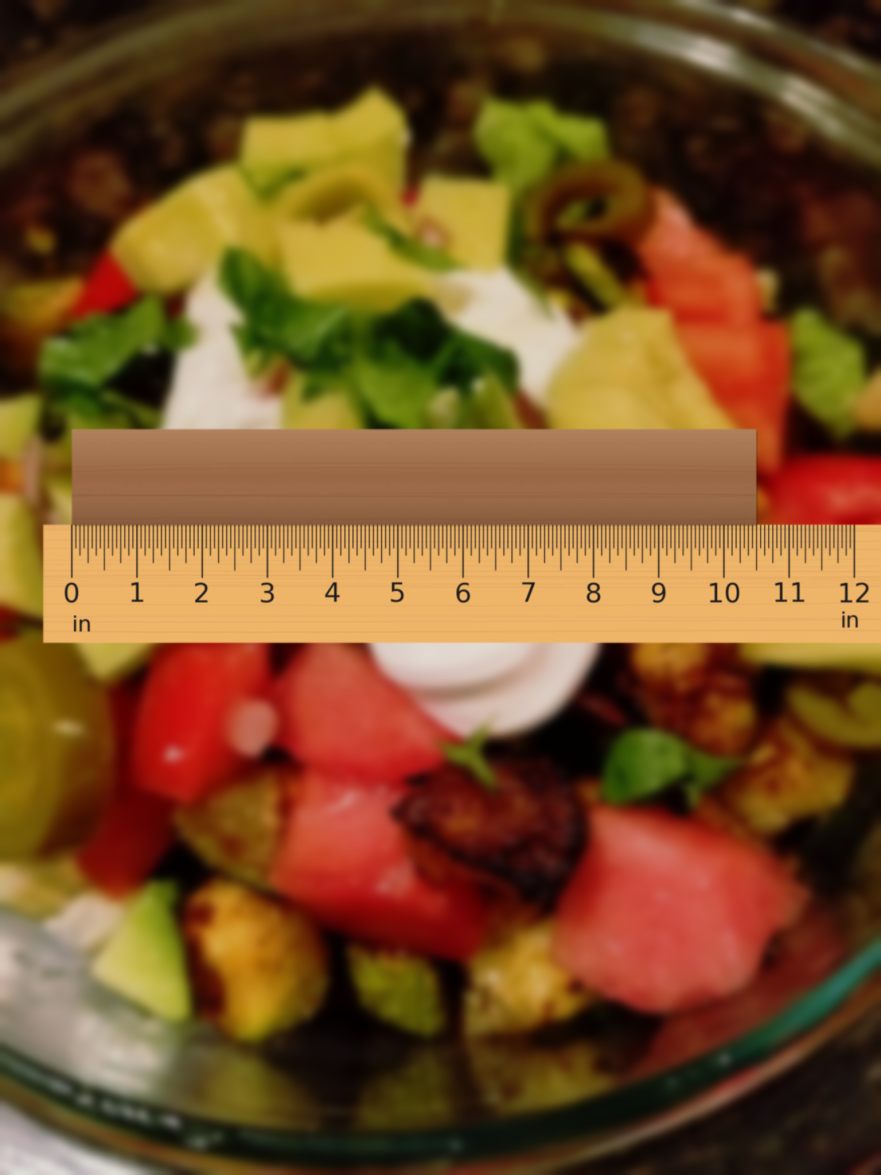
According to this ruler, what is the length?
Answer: 10.5 in
